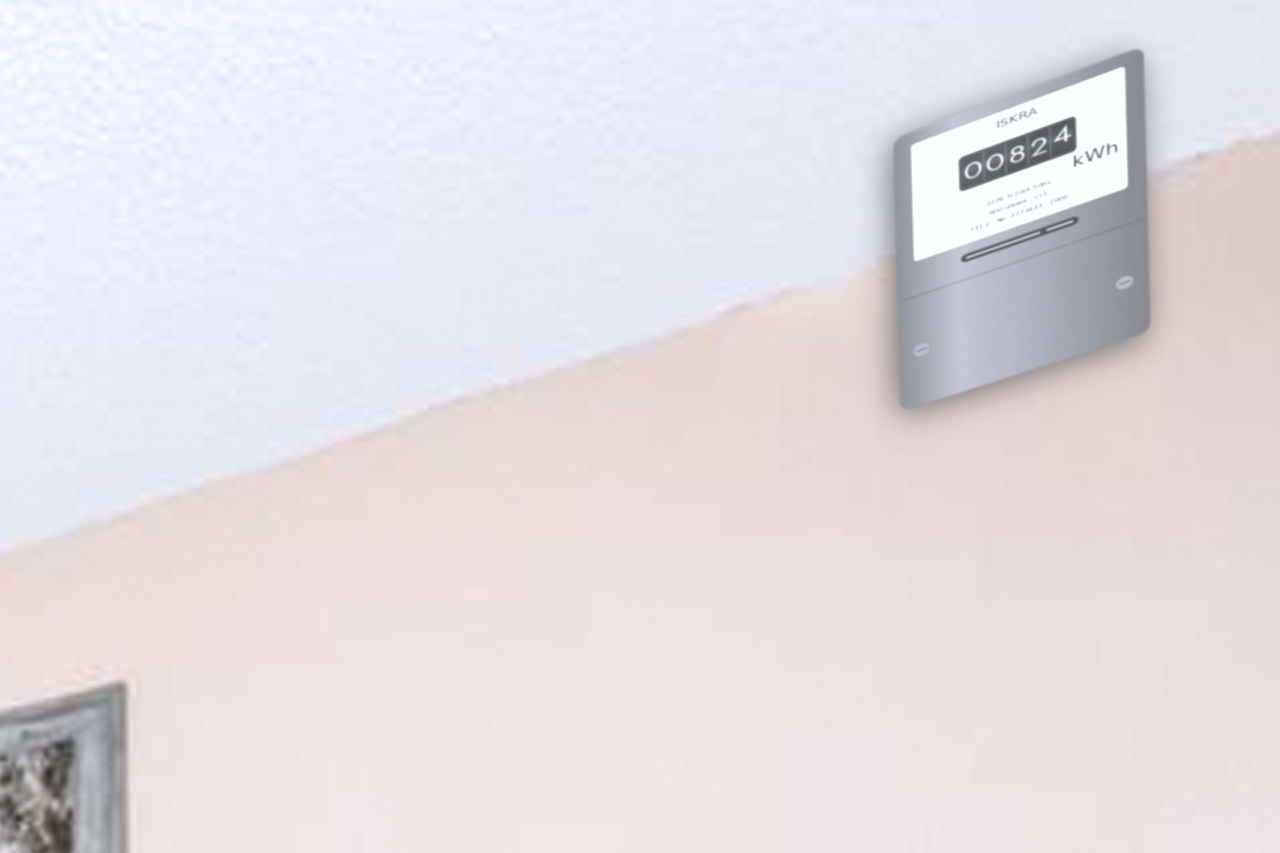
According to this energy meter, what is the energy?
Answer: 824 kWh
